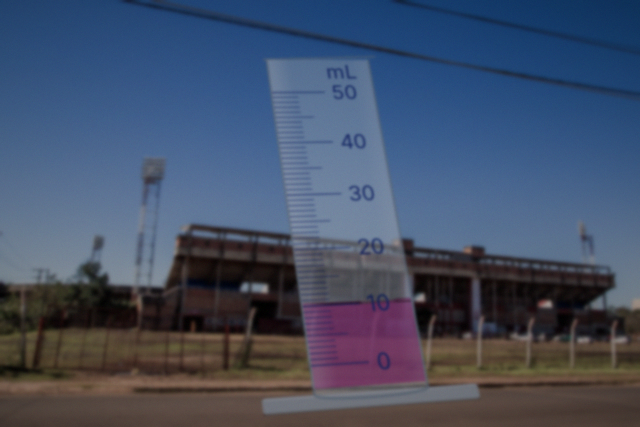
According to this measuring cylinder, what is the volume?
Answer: 10 mL
